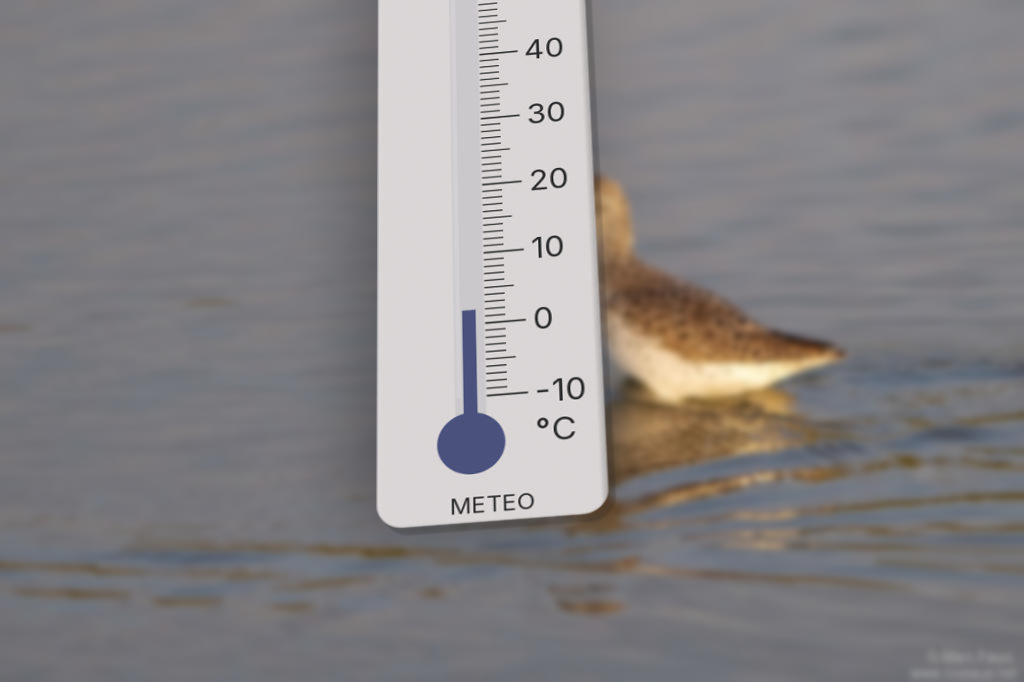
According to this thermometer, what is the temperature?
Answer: 2 °C
